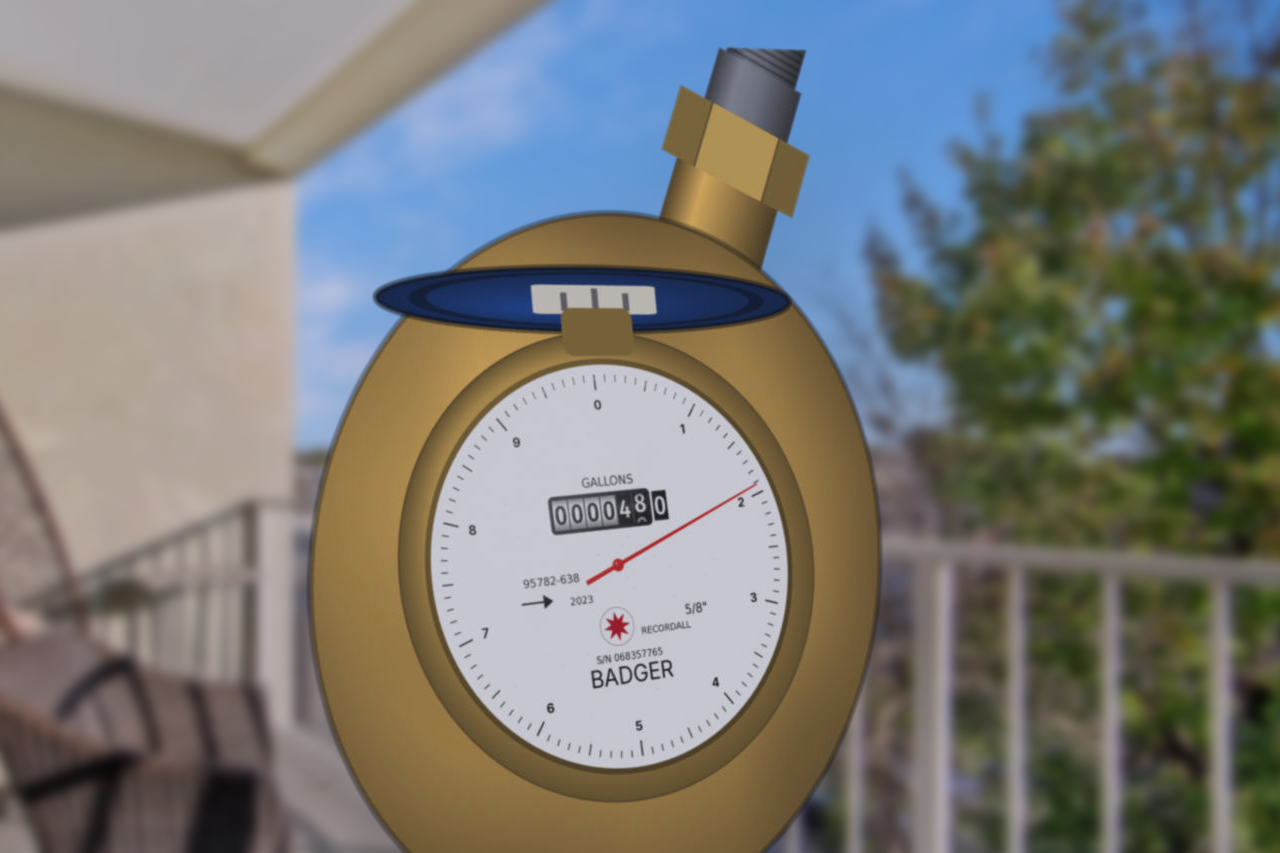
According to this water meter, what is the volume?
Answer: 481.9 gal
